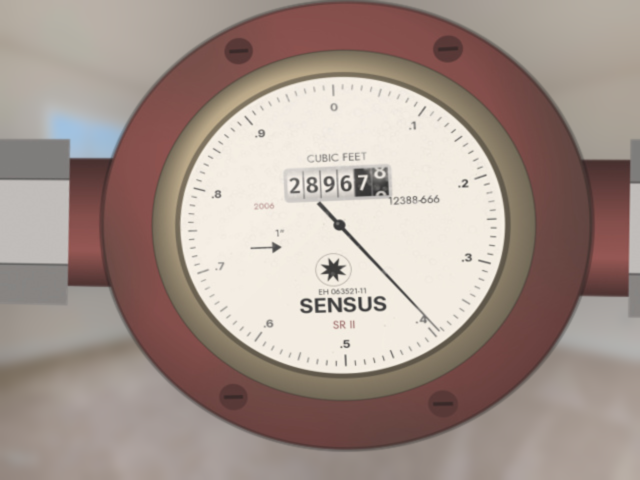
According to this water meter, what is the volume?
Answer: 289678.39 ft³
